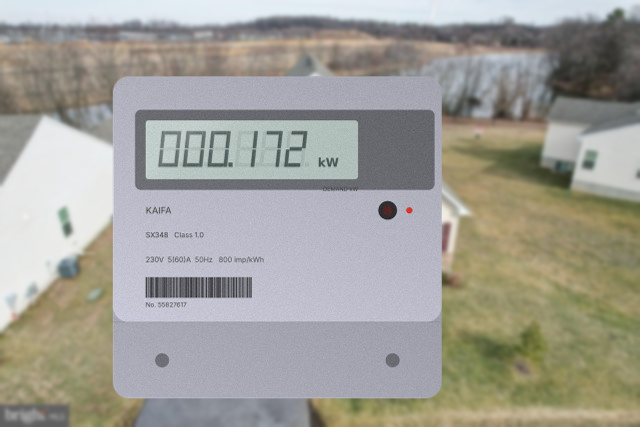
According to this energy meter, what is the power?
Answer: 0.172 kW
